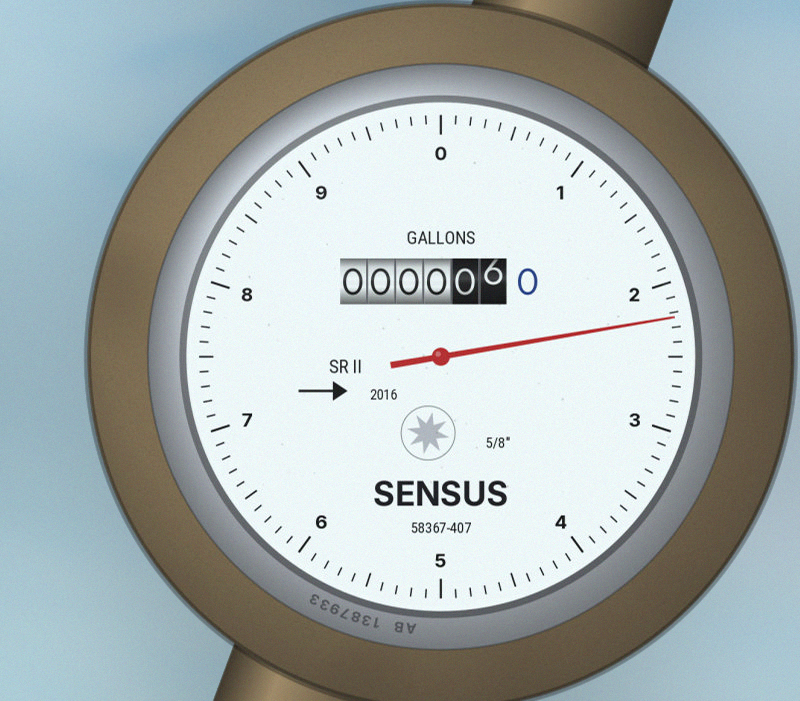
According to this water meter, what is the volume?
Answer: 62.2 gal
